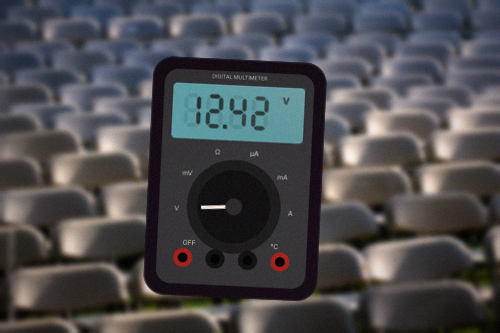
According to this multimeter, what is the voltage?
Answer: 12.42 V
